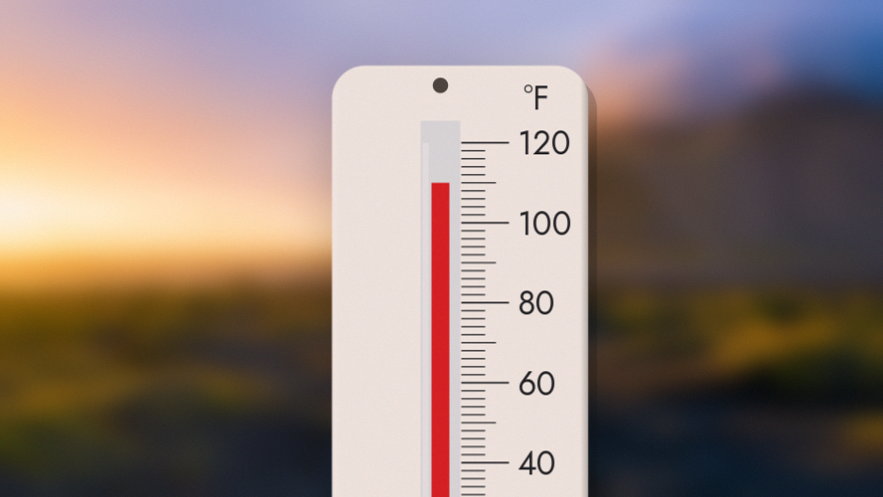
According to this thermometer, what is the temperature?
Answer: 110 °F
